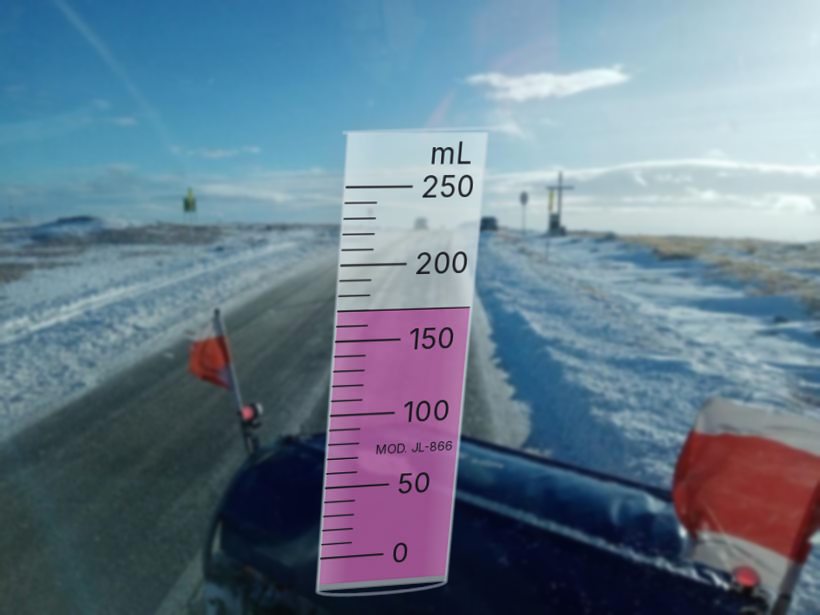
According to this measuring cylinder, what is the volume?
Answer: 170 mL
